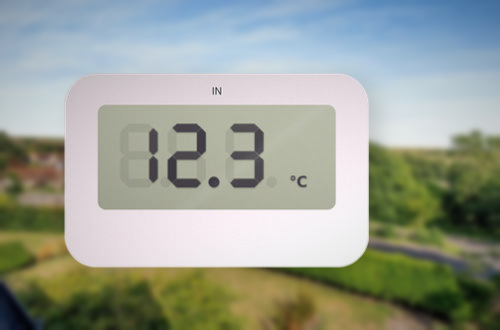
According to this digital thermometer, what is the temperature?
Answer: 12.3 °C
